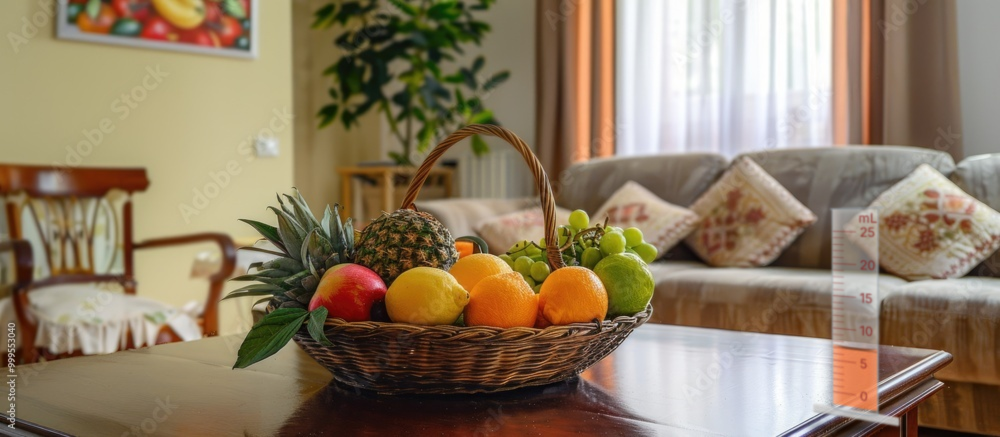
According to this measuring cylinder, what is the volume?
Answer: 7 mL
